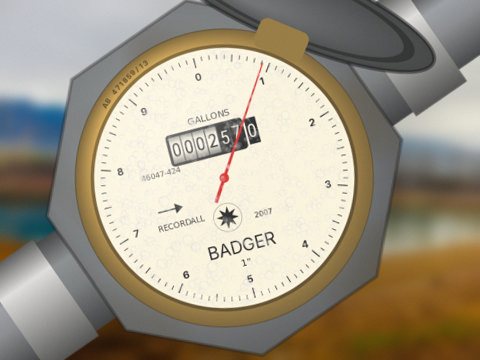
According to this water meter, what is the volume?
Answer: 2570.9 gal
